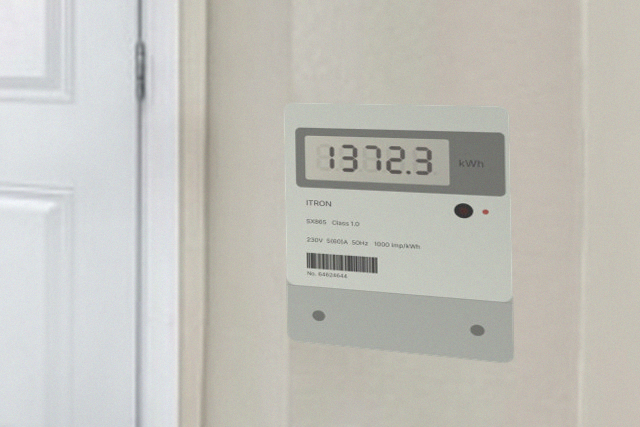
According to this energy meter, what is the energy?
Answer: 1372.3 kWh
